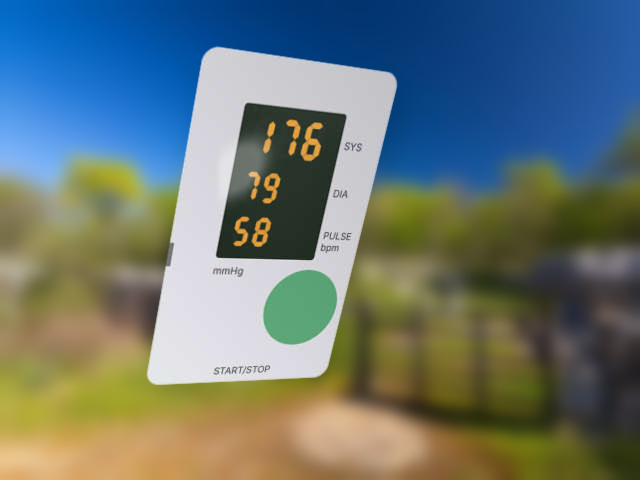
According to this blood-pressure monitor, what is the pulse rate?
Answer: 58 bpm
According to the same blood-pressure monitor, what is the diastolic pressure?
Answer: 79 mmHg
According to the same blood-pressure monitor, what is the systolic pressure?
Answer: 176 mmHg
